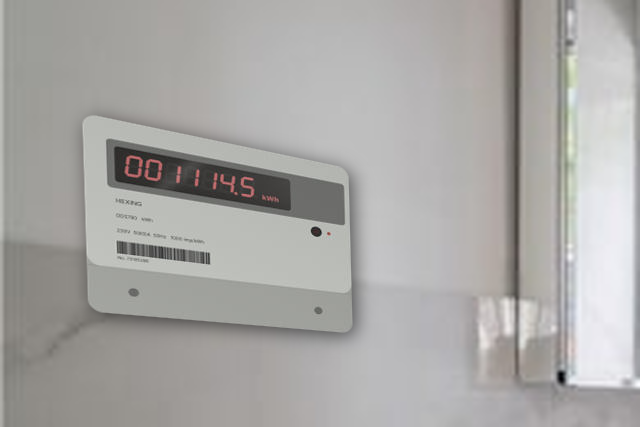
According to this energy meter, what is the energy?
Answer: 1114.5 kWh
